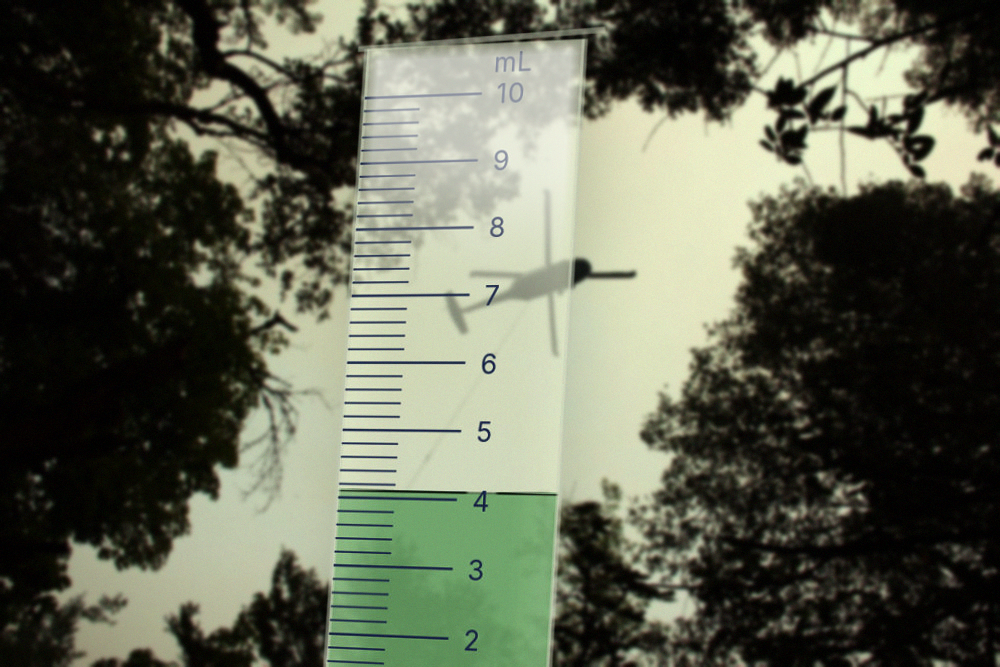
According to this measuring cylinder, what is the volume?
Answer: 4.1 mL
